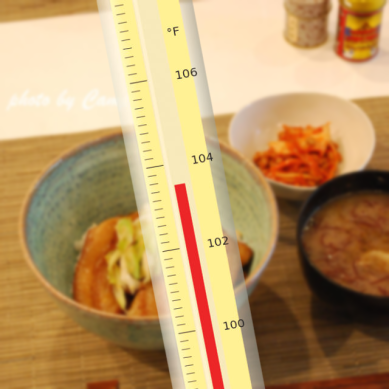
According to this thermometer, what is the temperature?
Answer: 103.5 °F
